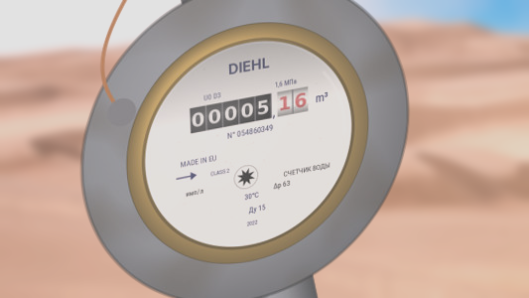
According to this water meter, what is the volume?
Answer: 5.16 m³
